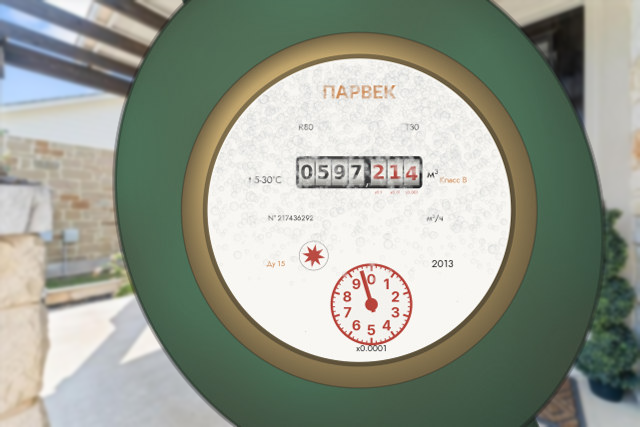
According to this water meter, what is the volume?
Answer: 597.2139 m³
